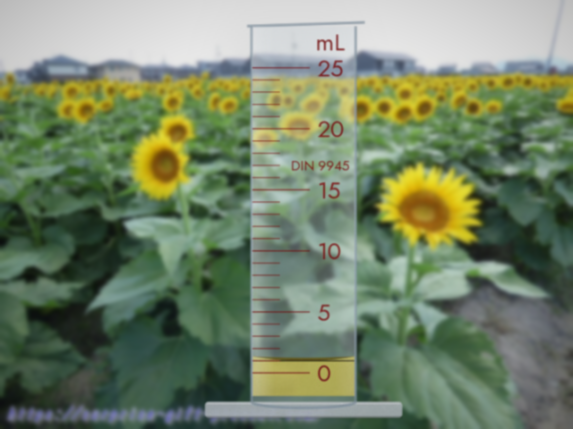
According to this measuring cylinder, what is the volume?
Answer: 1 mL
